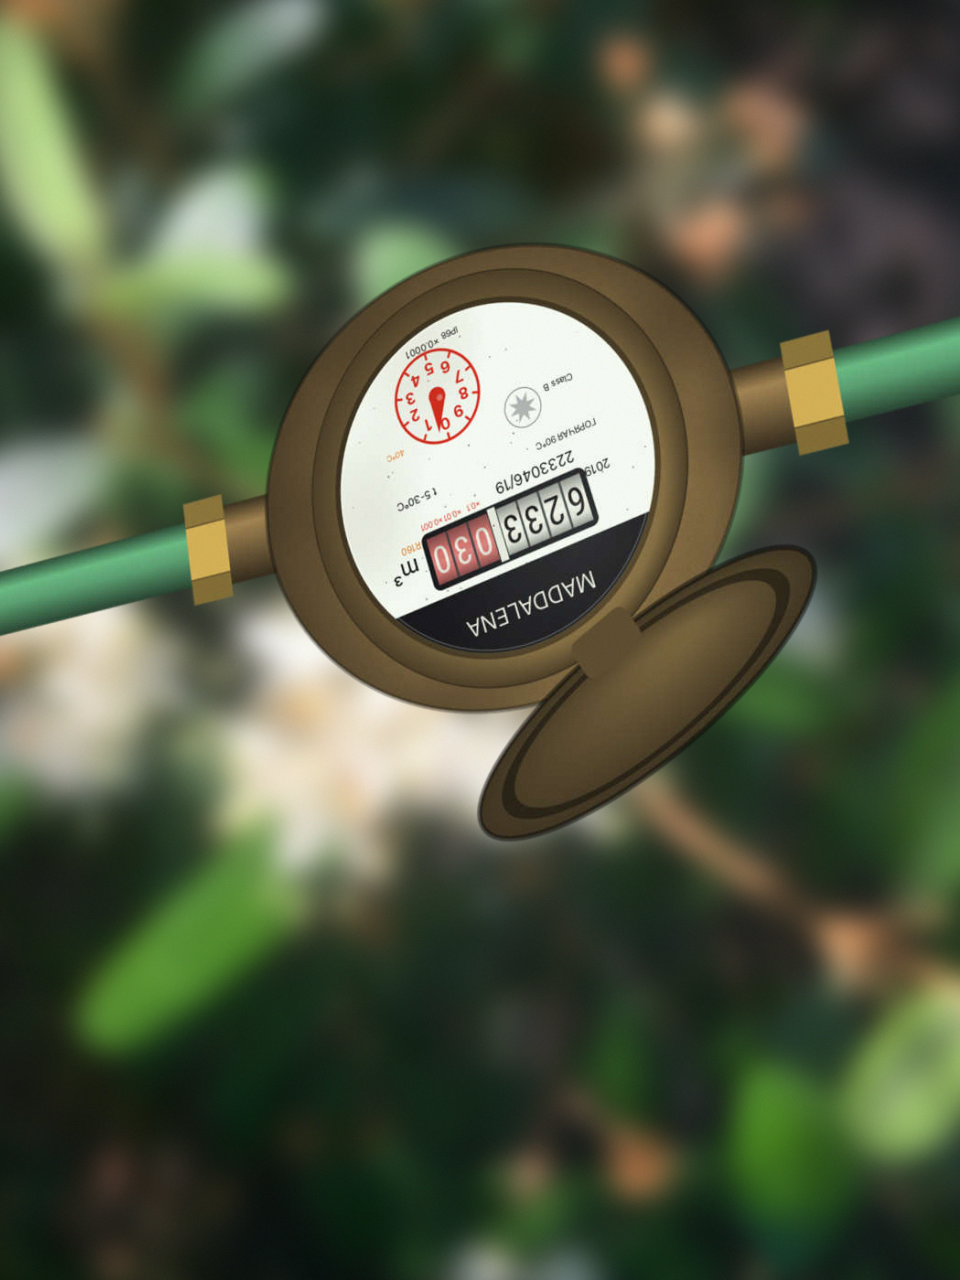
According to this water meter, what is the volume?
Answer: 6233.0300 m³
